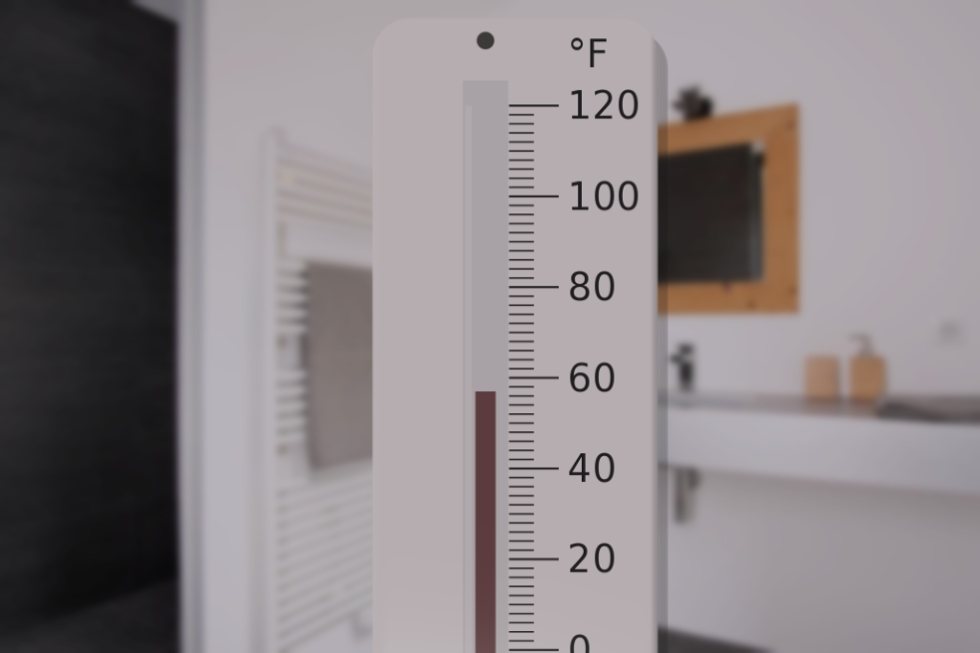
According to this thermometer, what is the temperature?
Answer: 57 °F
